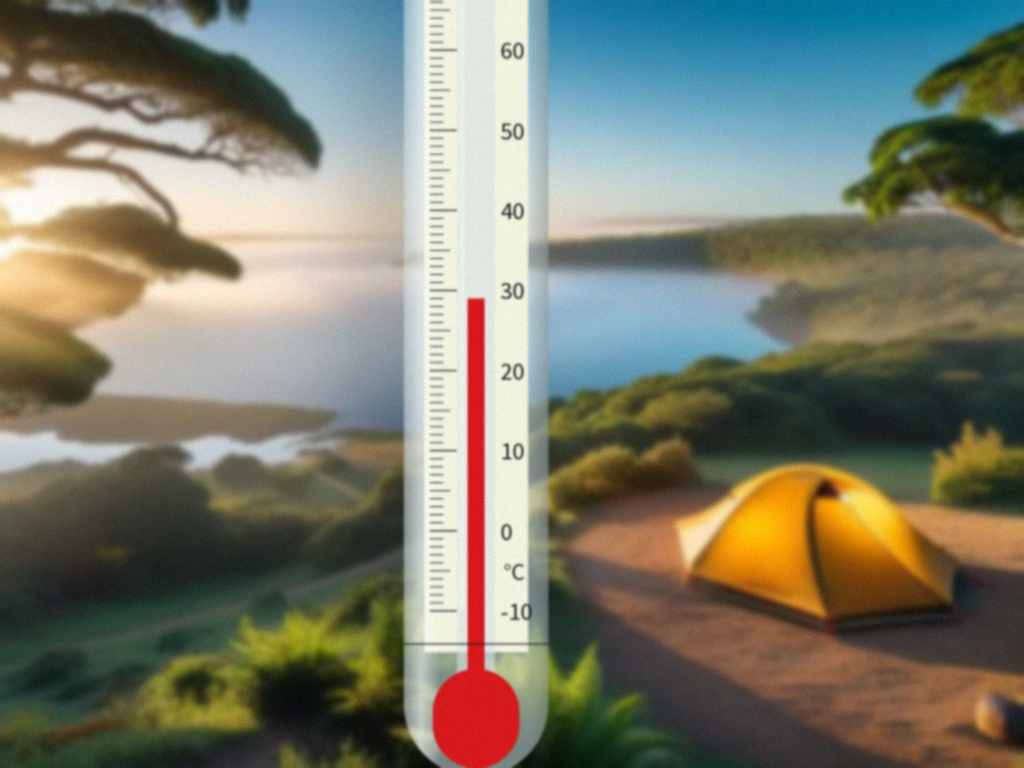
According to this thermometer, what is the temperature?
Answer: 29 °C
